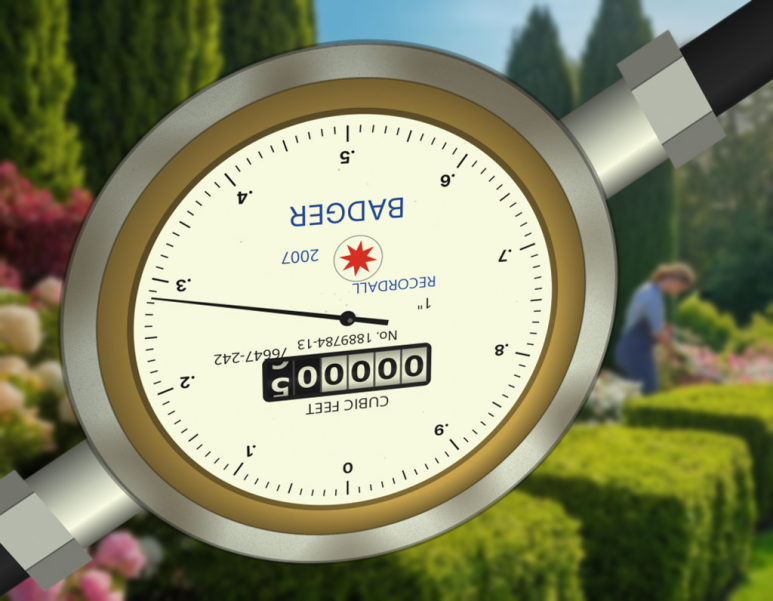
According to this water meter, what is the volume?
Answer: 5.28 ft³
